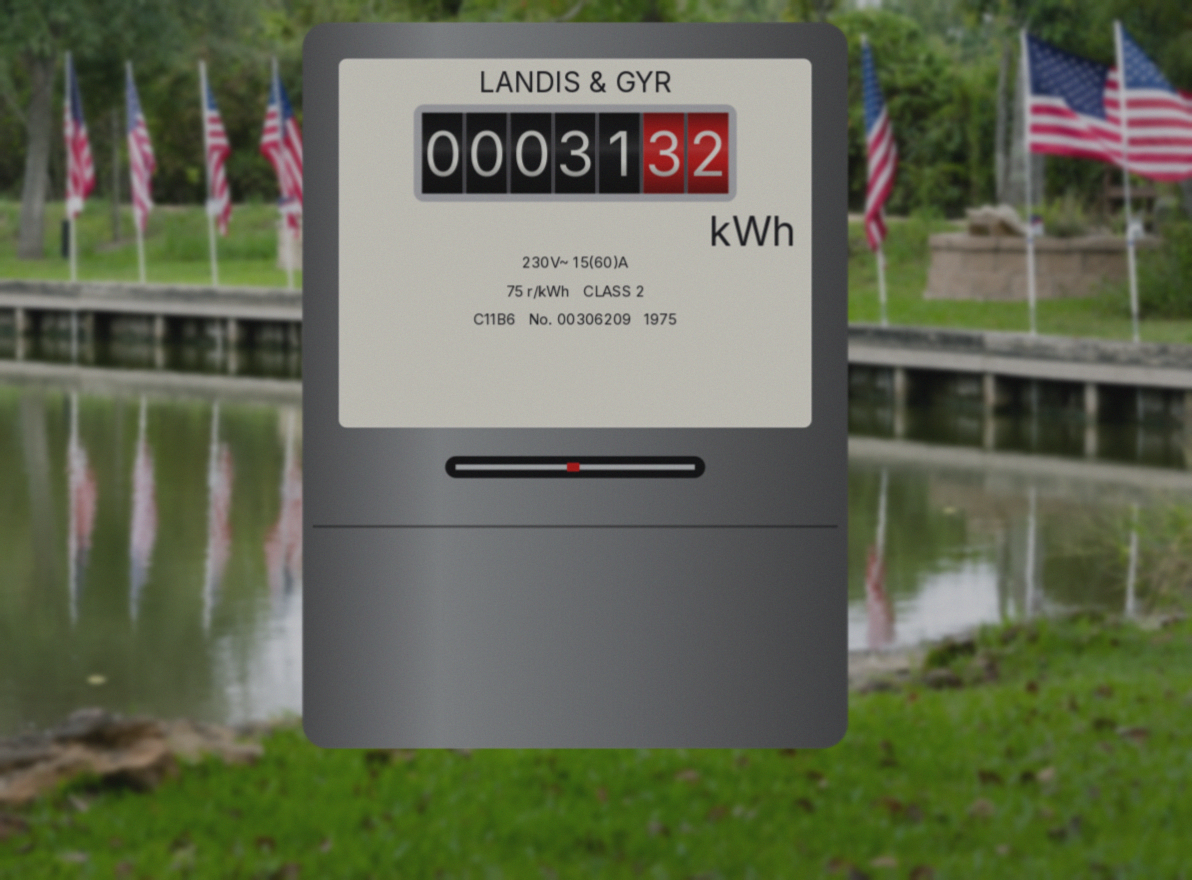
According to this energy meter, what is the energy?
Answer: 31.32 kWh
